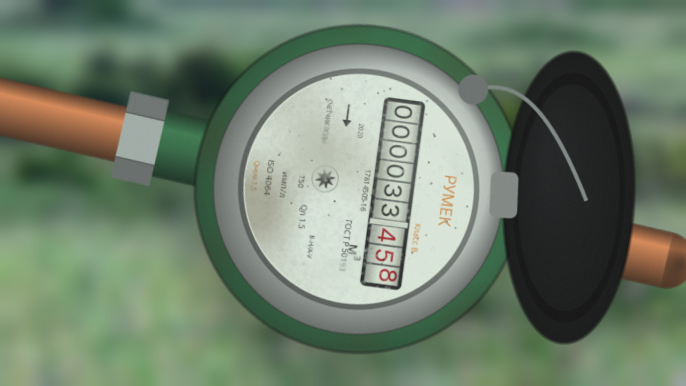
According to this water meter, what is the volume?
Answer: 33.458 m³
